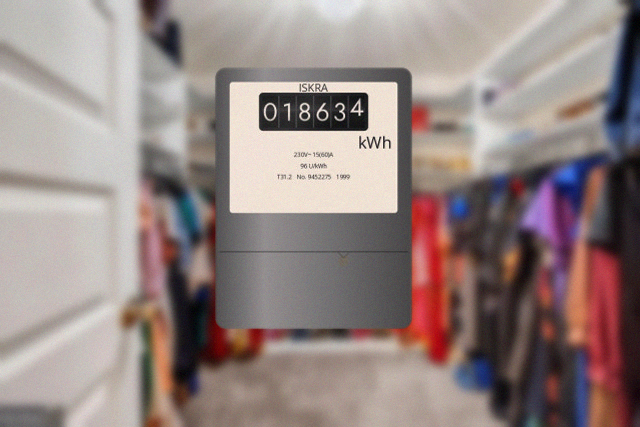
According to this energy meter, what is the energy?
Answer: 18634 kWh
